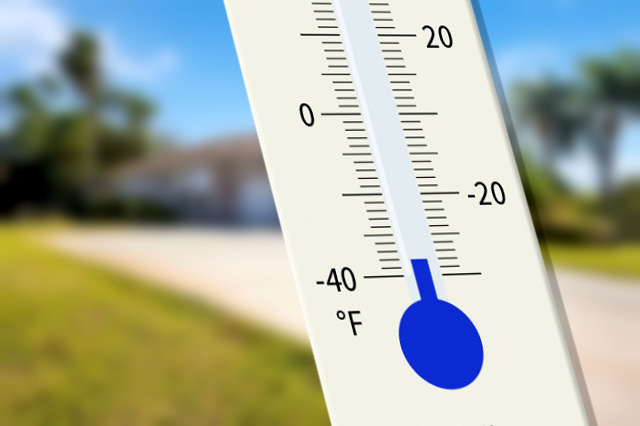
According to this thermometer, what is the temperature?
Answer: -36 °F
